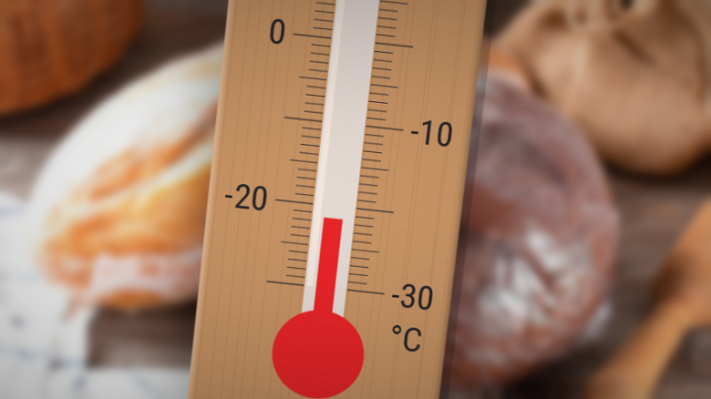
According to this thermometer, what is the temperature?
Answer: -21.5 °C
